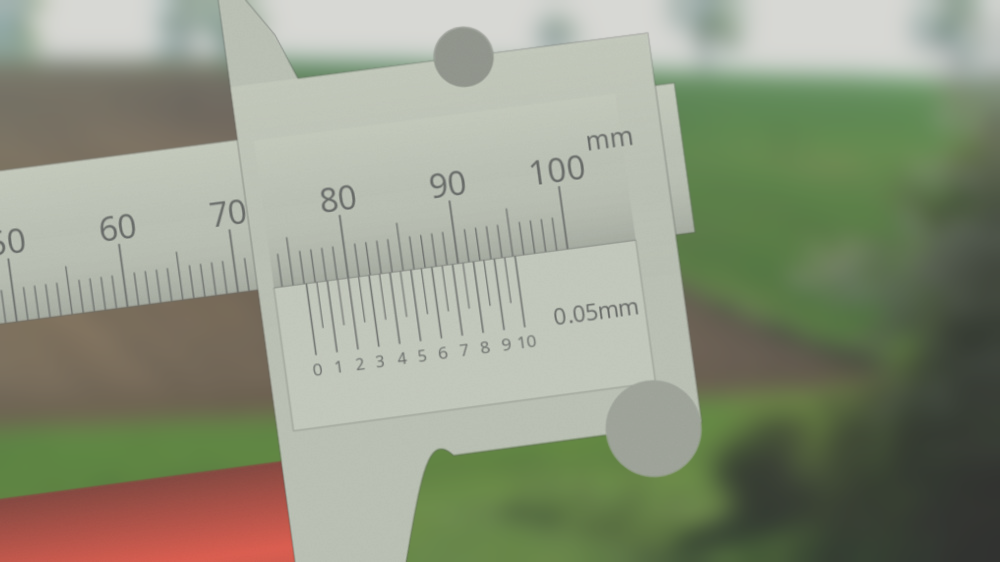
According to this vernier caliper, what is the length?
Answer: 76.2 mm
